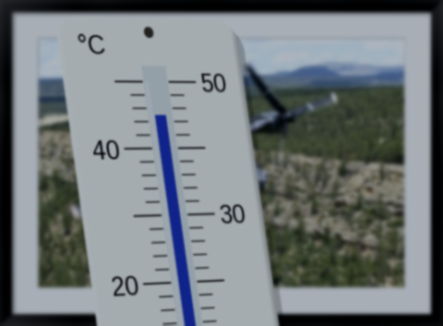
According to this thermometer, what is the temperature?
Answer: 45 °C
